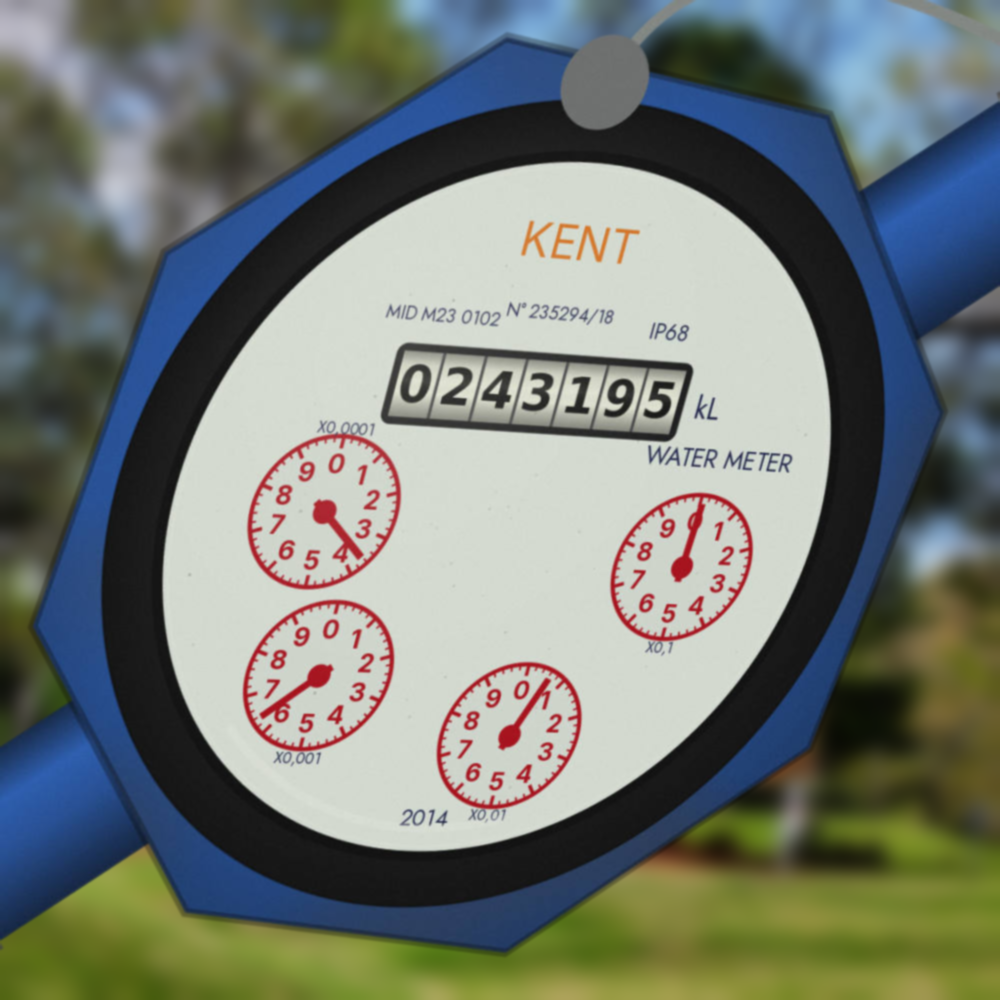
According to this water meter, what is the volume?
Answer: 243195.0063 kL
